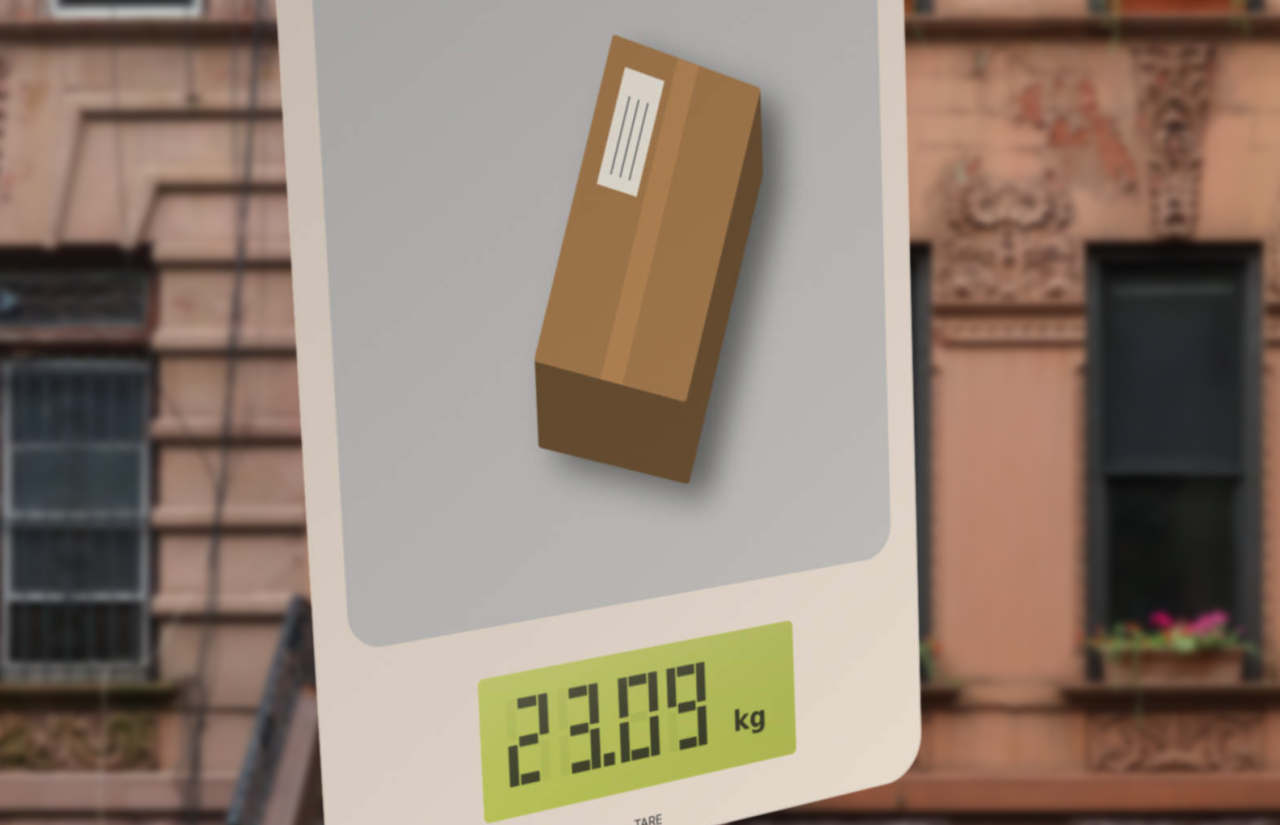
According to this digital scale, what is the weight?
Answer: 23.09 kg
